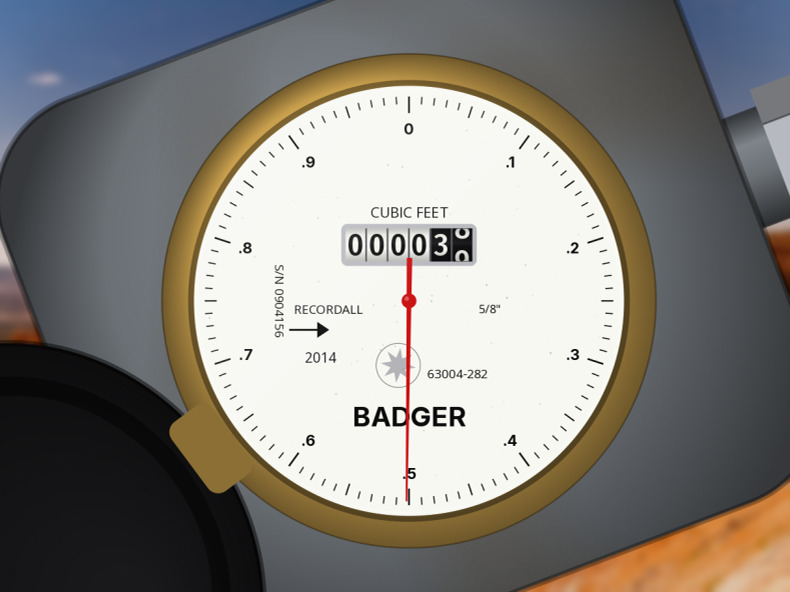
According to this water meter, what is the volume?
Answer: 38.50 ft³
